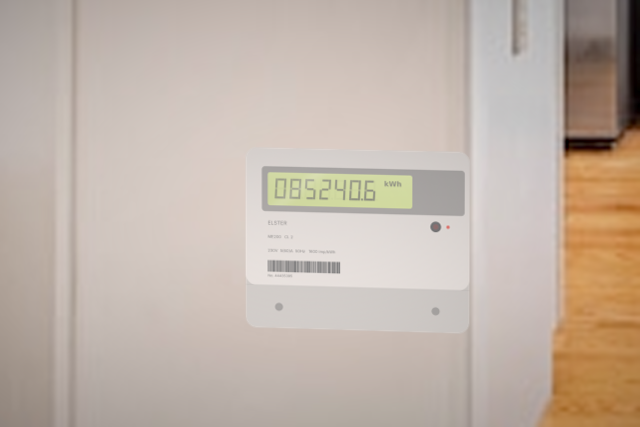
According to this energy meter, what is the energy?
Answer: 85240.6 kWh
